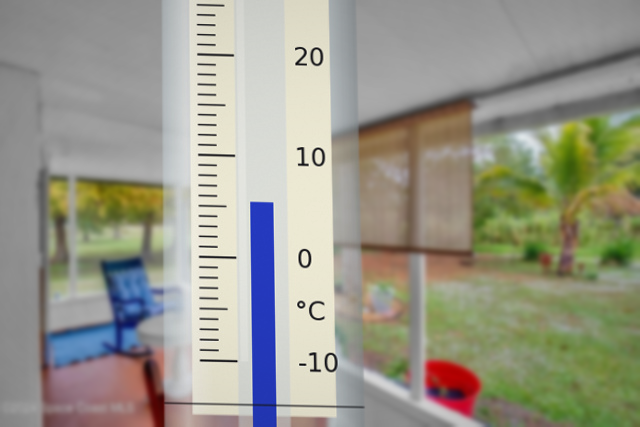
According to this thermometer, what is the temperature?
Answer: 5.5 °C
